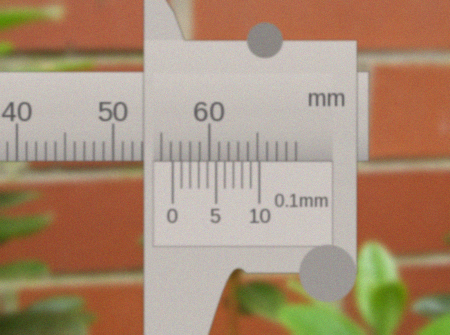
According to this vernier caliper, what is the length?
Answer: 56.2 mm
